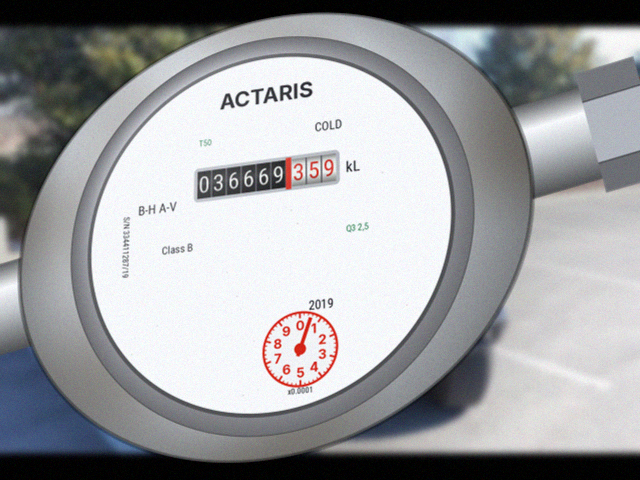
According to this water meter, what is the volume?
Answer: 36669.3590 kL
